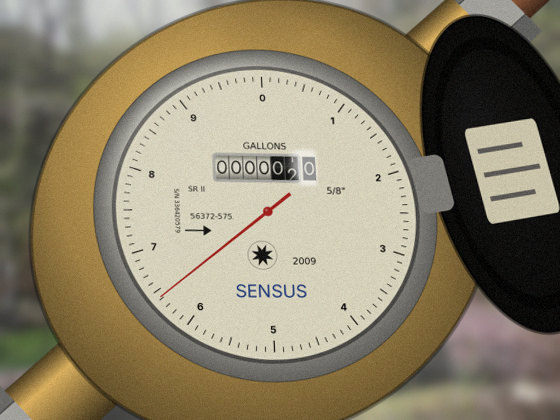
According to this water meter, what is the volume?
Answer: 16.4 gal
